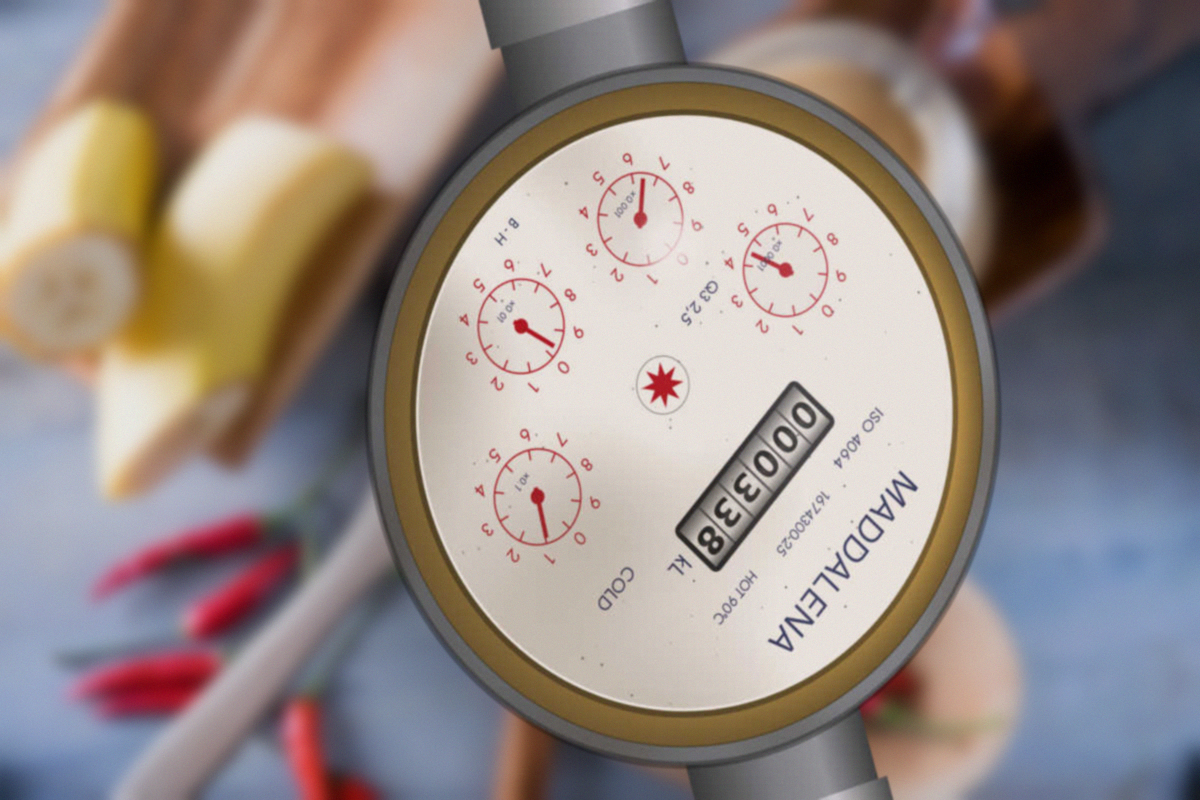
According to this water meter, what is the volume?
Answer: 338.0964 kL
